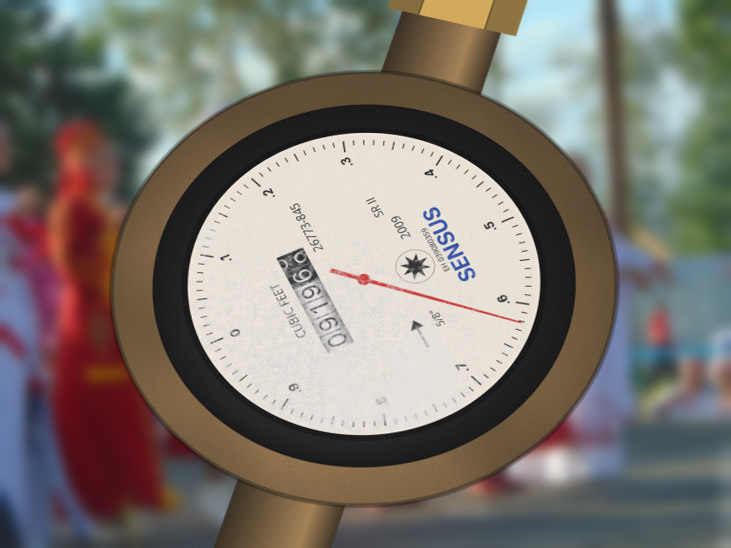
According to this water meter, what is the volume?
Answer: 91968.62 ft³
